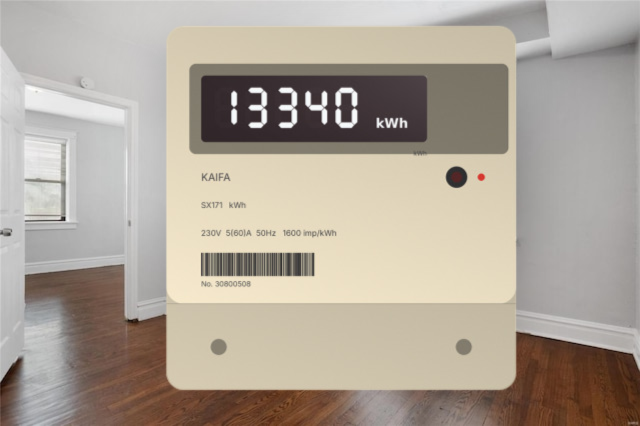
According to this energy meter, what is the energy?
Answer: 13340 kWh
